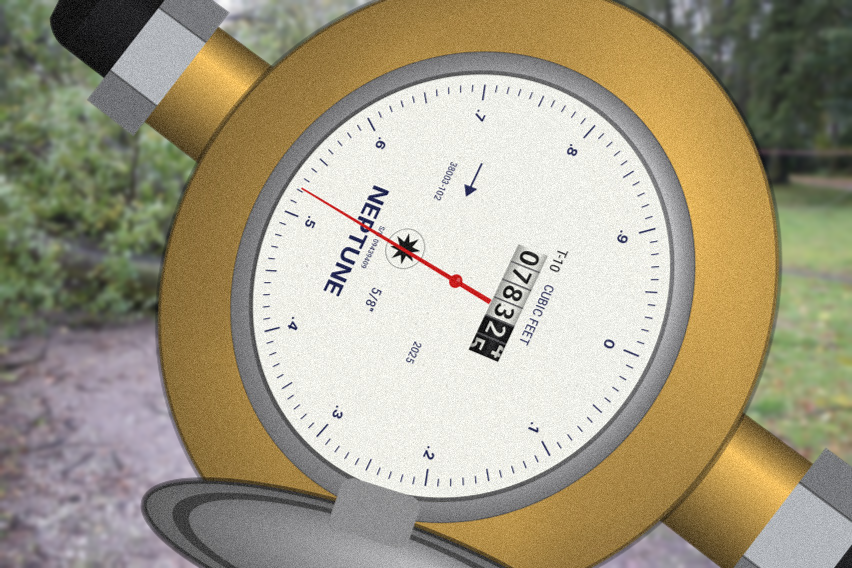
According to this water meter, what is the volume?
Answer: 78324.52 ft³
